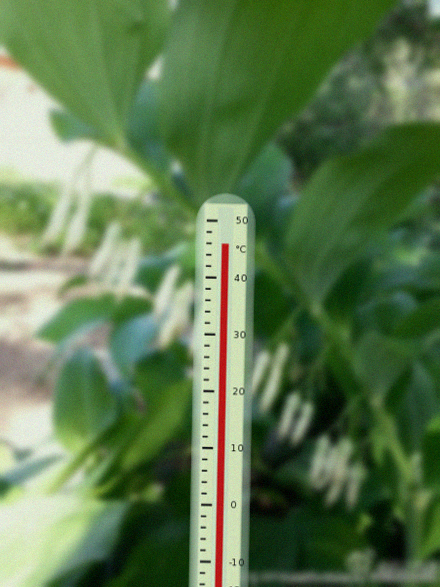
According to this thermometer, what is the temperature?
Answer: 46 °C
